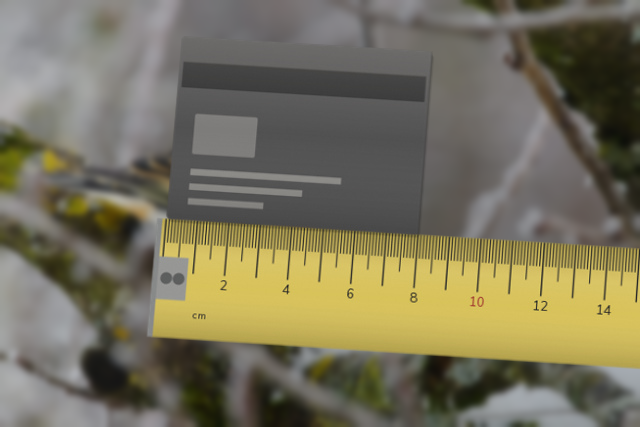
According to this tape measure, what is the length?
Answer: 8 cm
